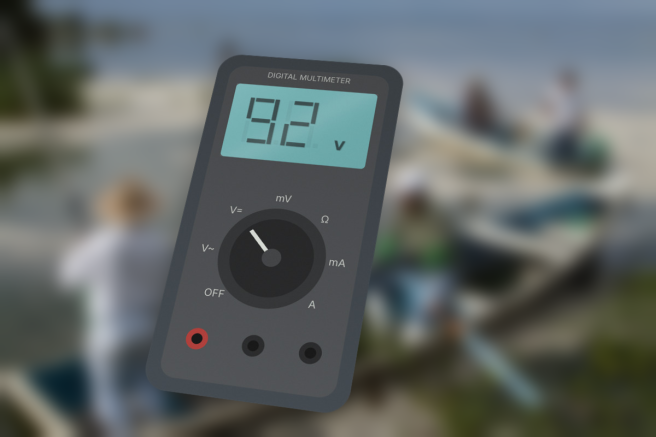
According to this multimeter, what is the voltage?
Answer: 92 V
